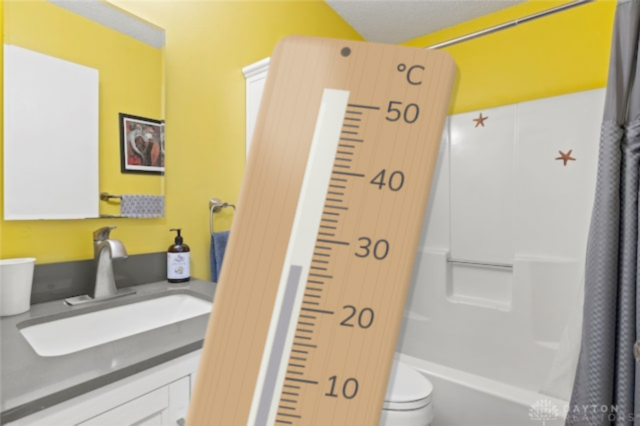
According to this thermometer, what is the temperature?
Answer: 26 °C
